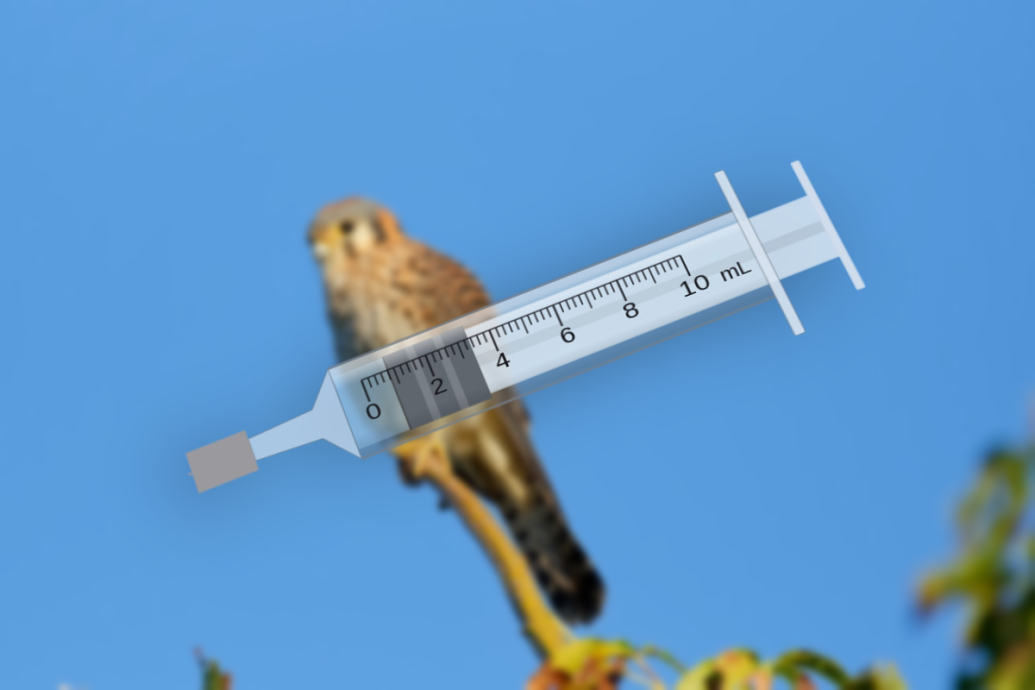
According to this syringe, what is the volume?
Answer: 0.8 mL
